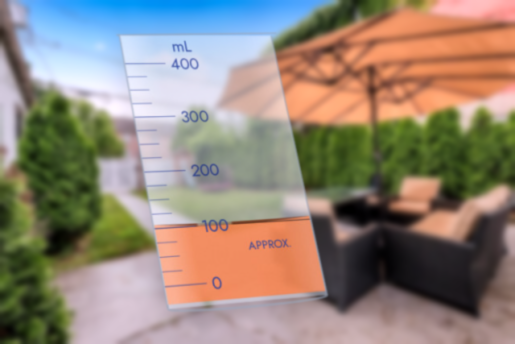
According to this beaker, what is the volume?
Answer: 100 mL
